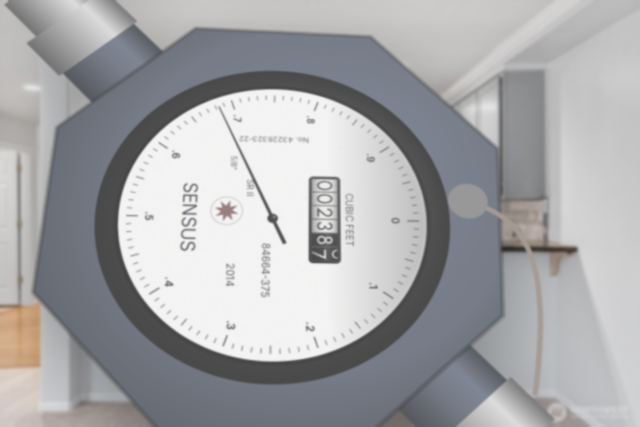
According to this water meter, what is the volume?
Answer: 2386.68 ft³
